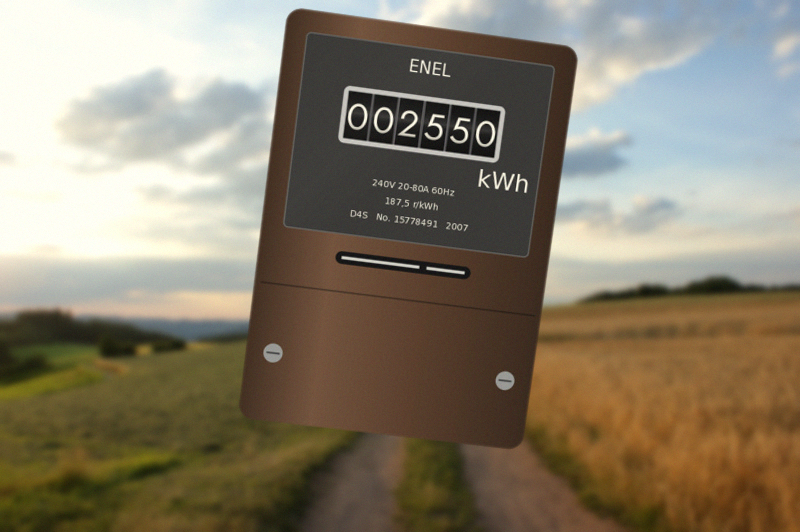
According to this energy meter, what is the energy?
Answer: 2550 kWh
